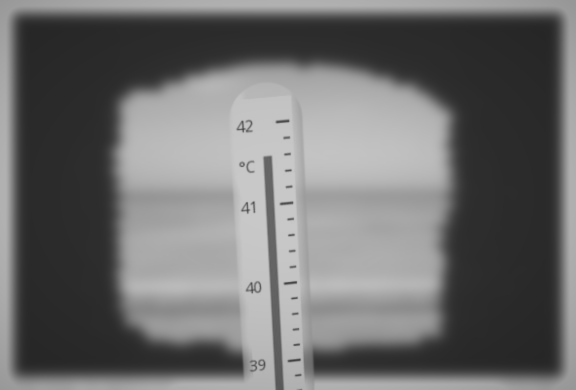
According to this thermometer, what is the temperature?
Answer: 41.6 °C
